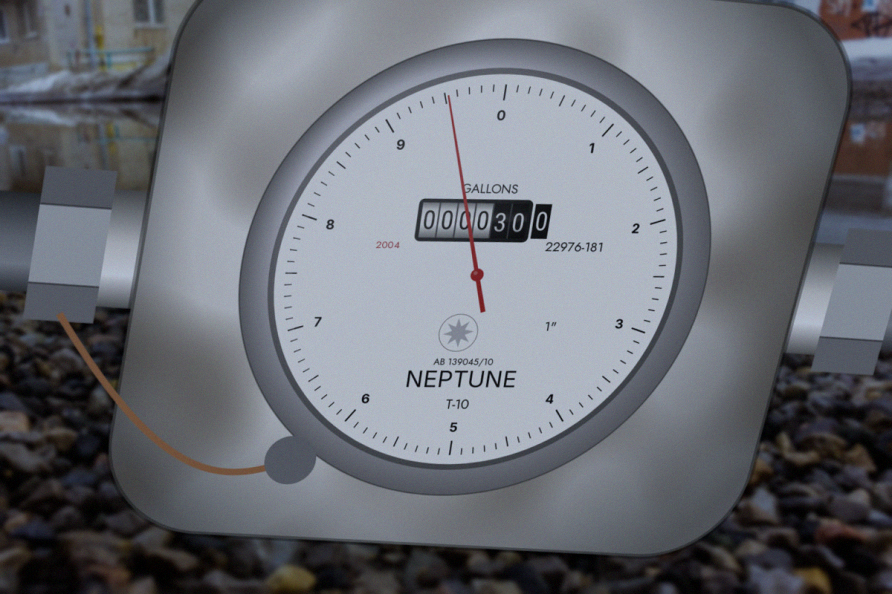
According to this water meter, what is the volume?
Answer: 299.5 gal
